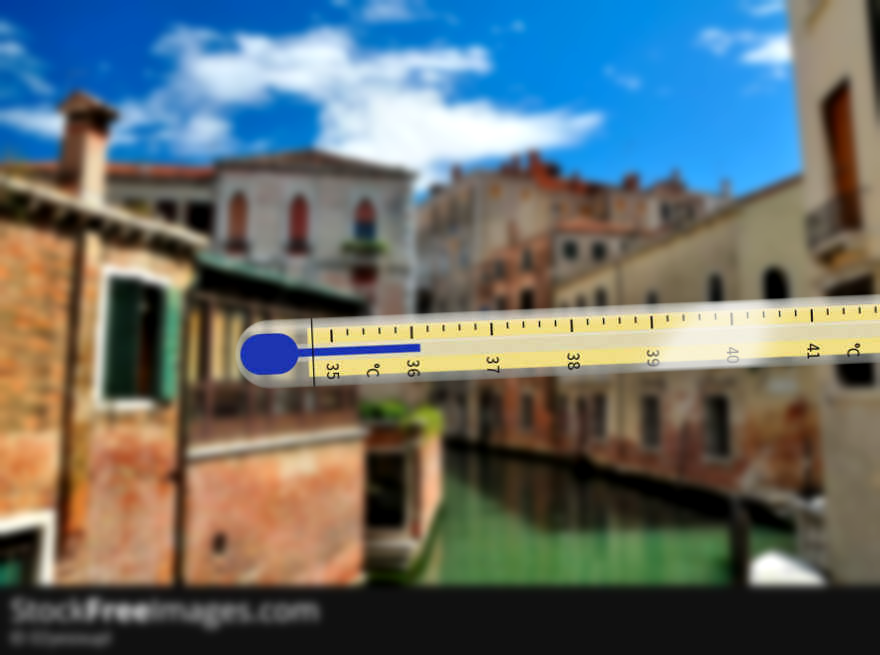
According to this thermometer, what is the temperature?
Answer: 36.1 °C
